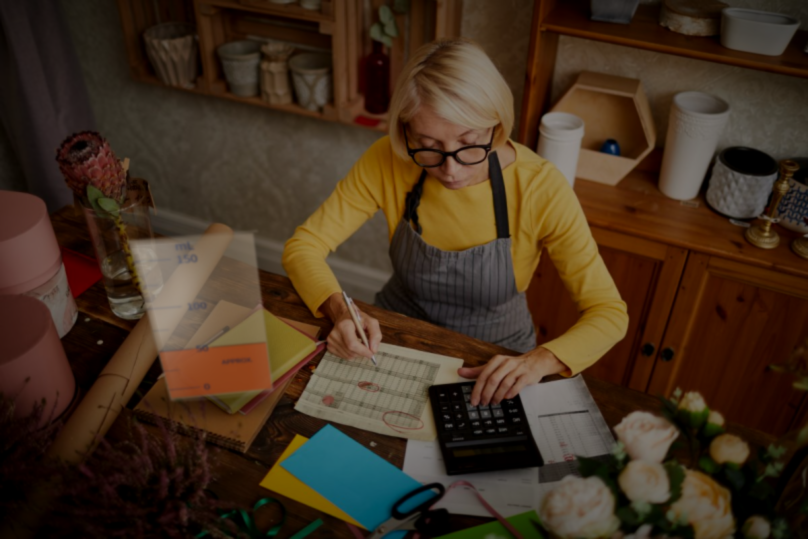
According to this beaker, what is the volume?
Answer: 50 mL
